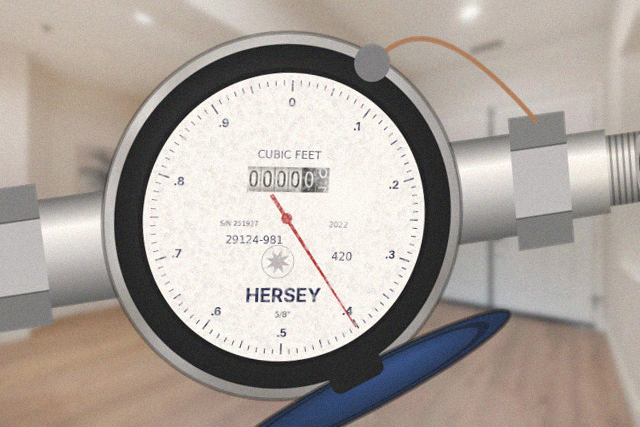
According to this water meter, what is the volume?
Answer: 6.40 ft³
